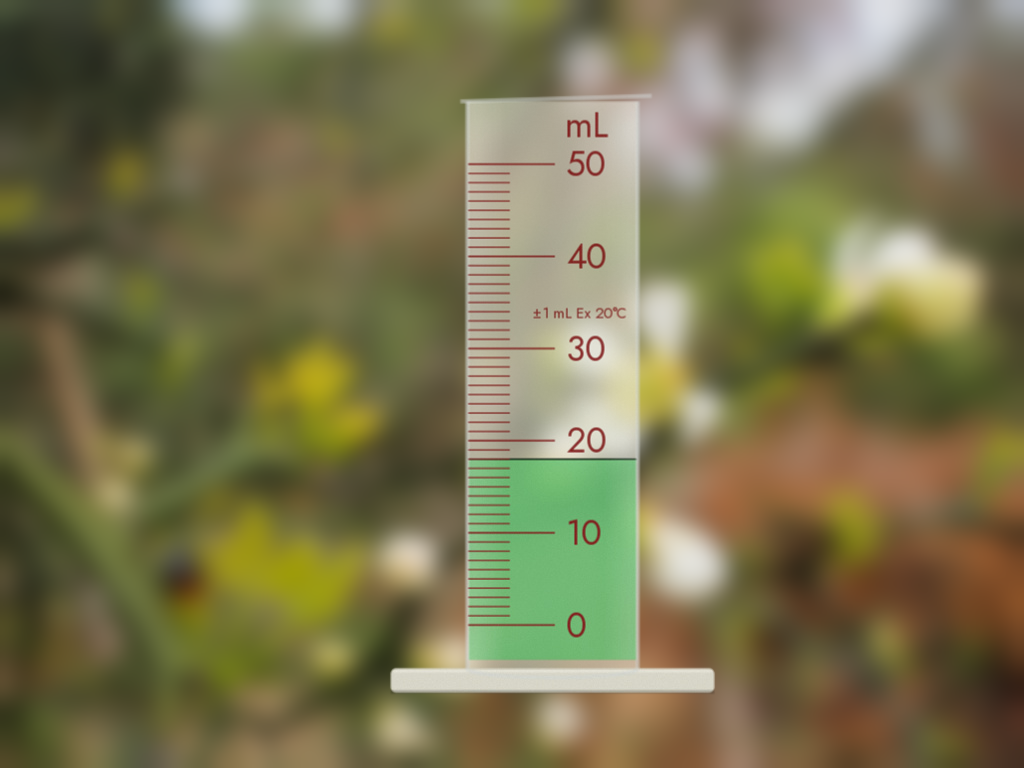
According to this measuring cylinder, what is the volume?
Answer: 18 mL
